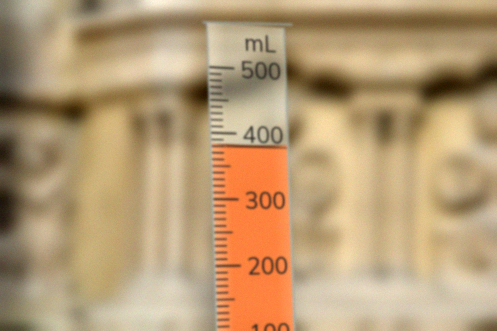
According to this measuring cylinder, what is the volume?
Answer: 380 mL
